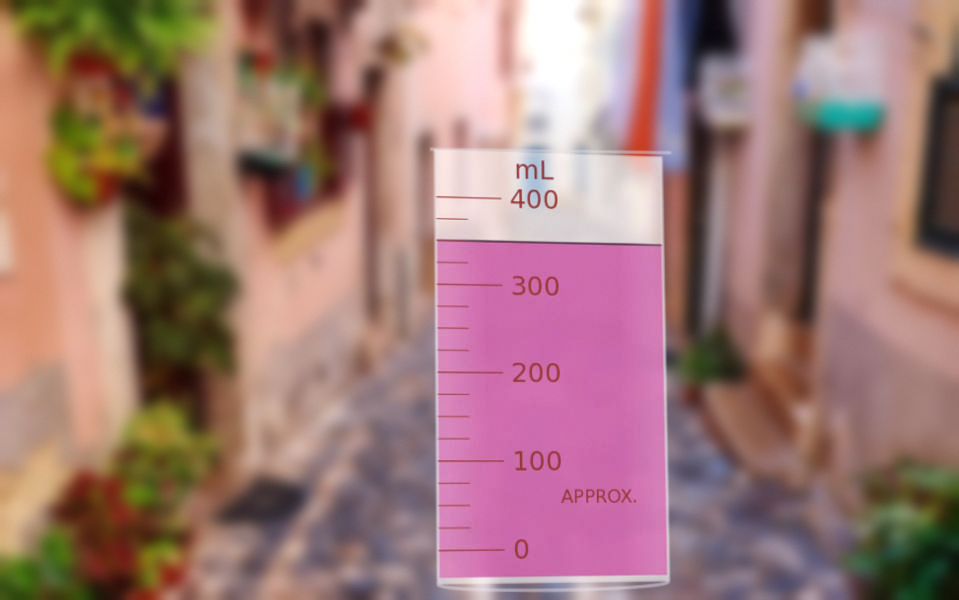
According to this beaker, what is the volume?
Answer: 350 mL
